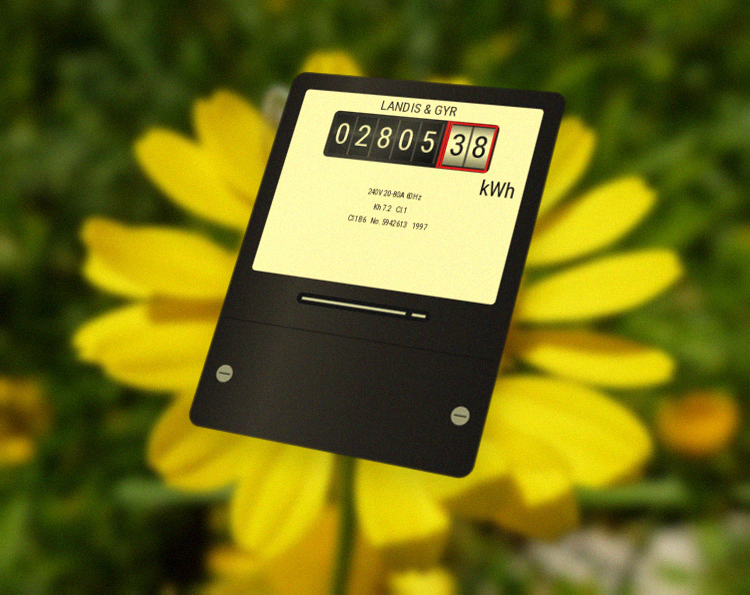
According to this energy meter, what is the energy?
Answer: 2805.38 kWh
